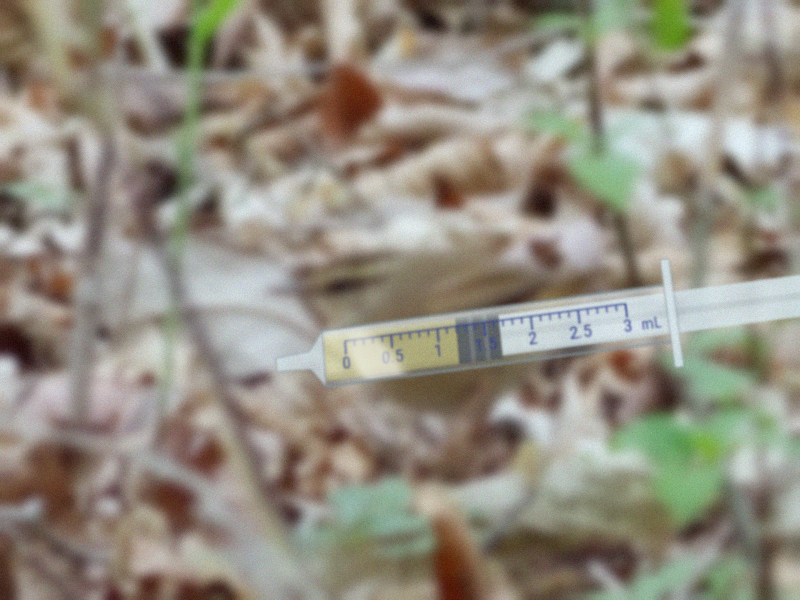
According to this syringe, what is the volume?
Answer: 1.2 mL
